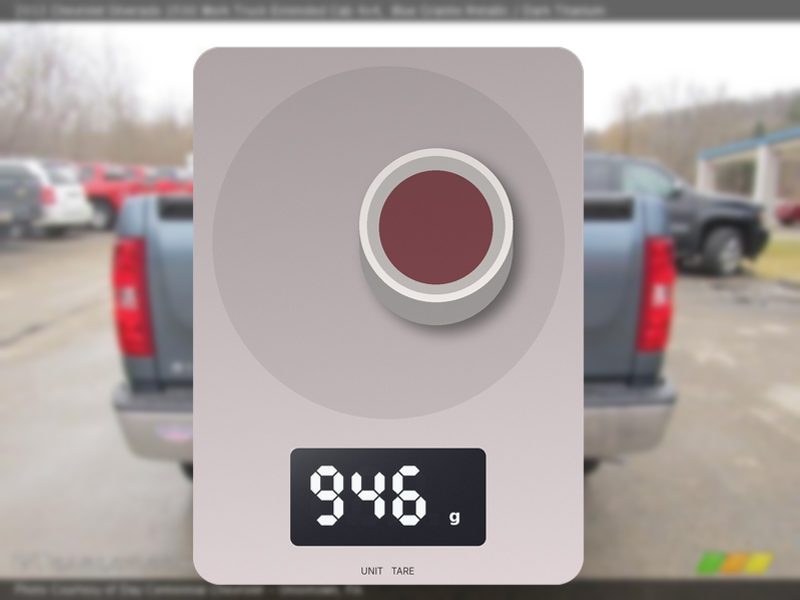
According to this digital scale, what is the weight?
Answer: 946 g
